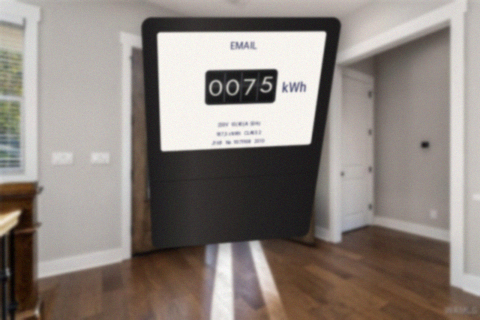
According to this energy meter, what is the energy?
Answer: 75 kWh
